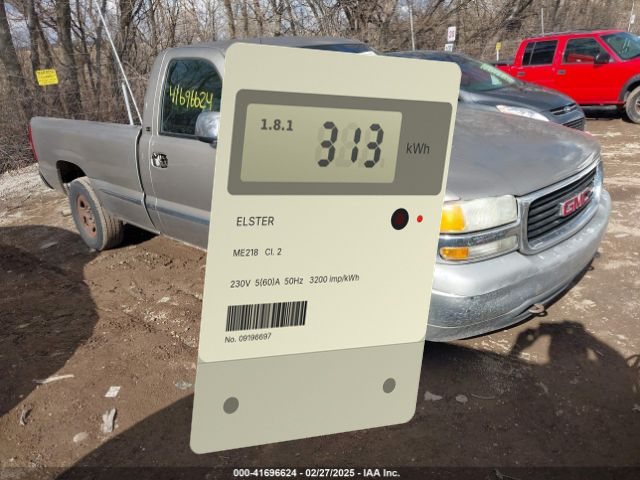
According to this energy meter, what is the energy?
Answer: 313 kWh
